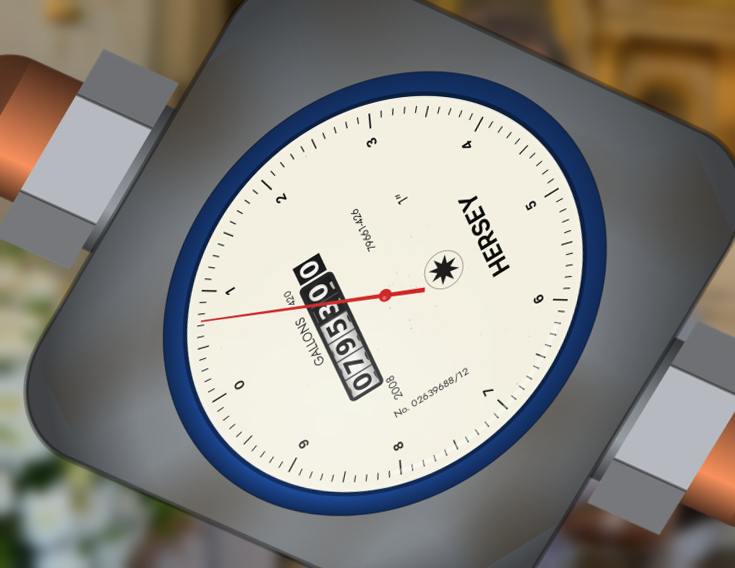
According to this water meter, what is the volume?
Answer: 795300.7 gal
